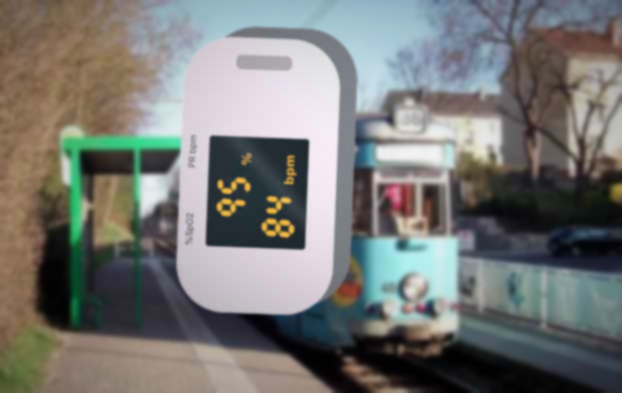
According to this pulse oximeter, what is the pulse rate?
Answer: 84 bpm
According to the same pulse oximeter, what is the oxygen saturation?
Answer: 95 %
